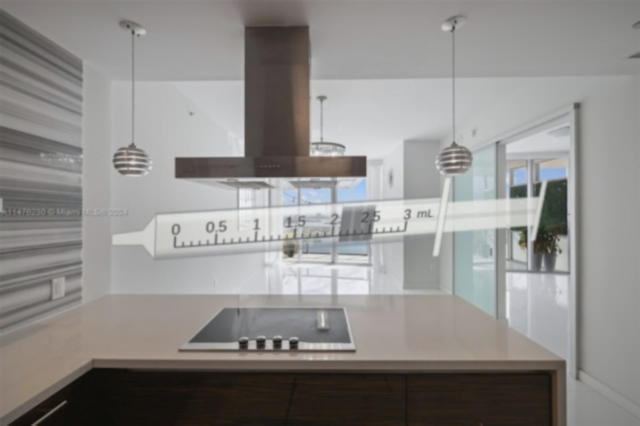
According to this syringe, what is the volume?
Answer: 2.1 mL
